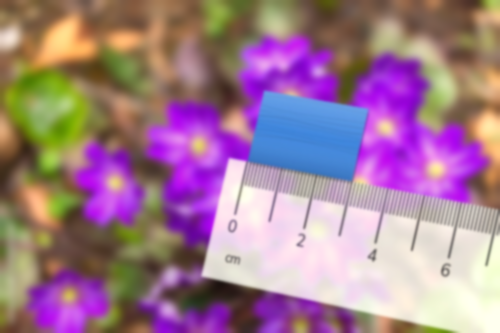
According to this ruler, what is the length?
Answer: 3 cm
